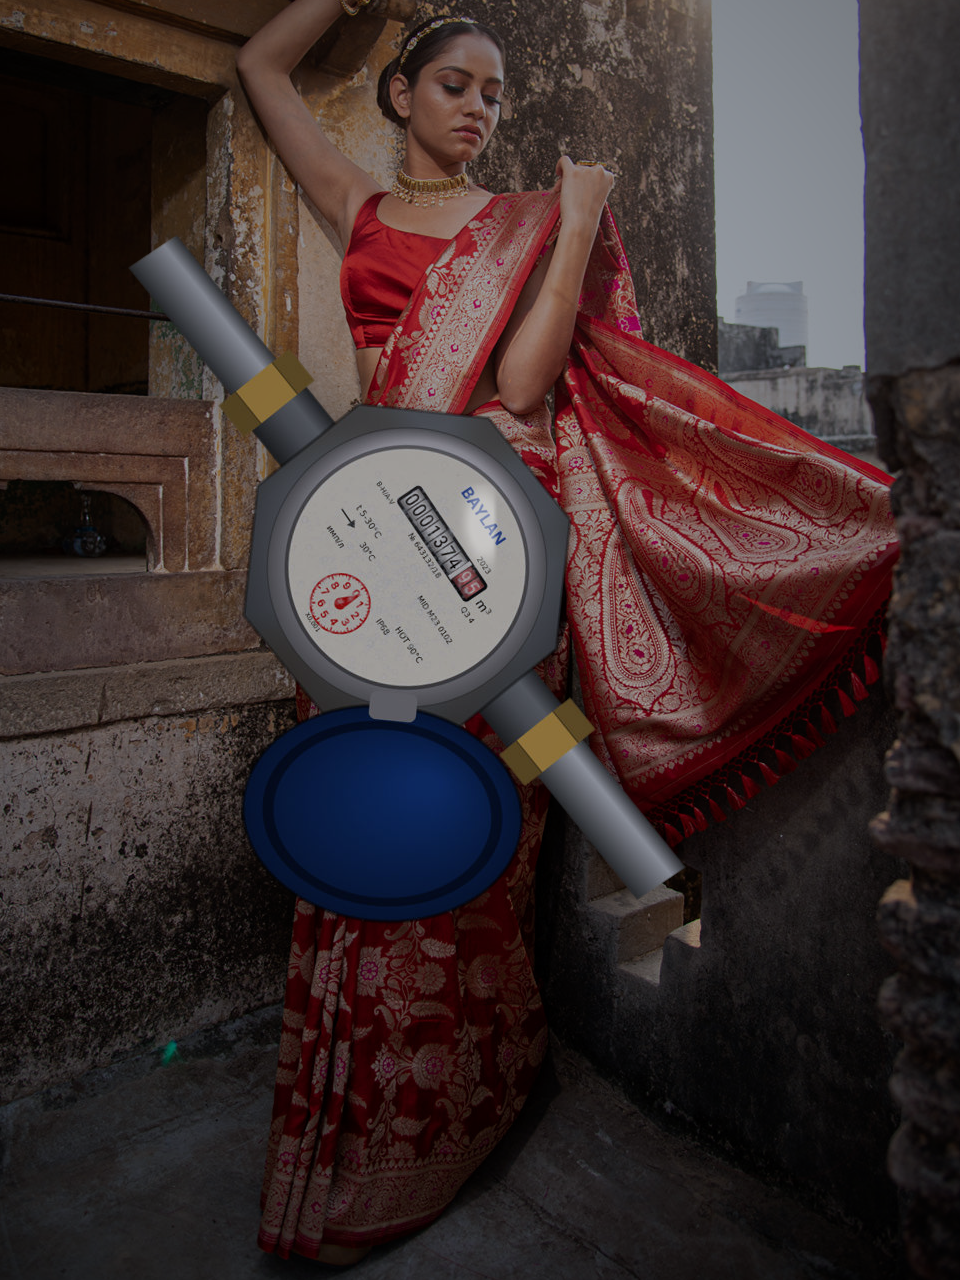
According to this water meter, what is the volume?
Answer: 1374.950 m³
